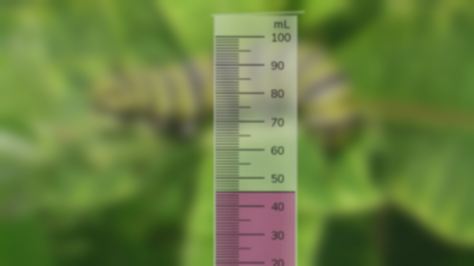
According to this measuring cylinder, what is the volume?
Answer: 45 mL
